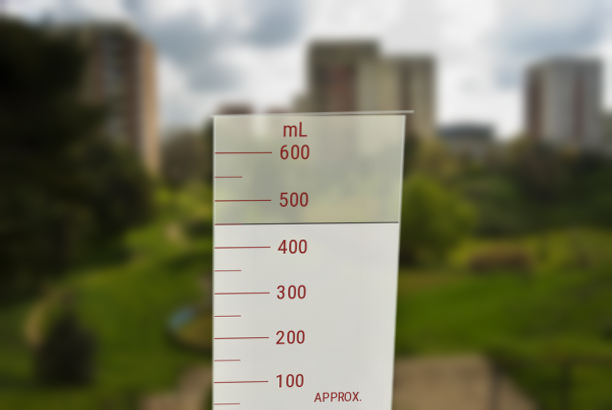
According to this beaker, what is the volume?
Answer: 450 mL
